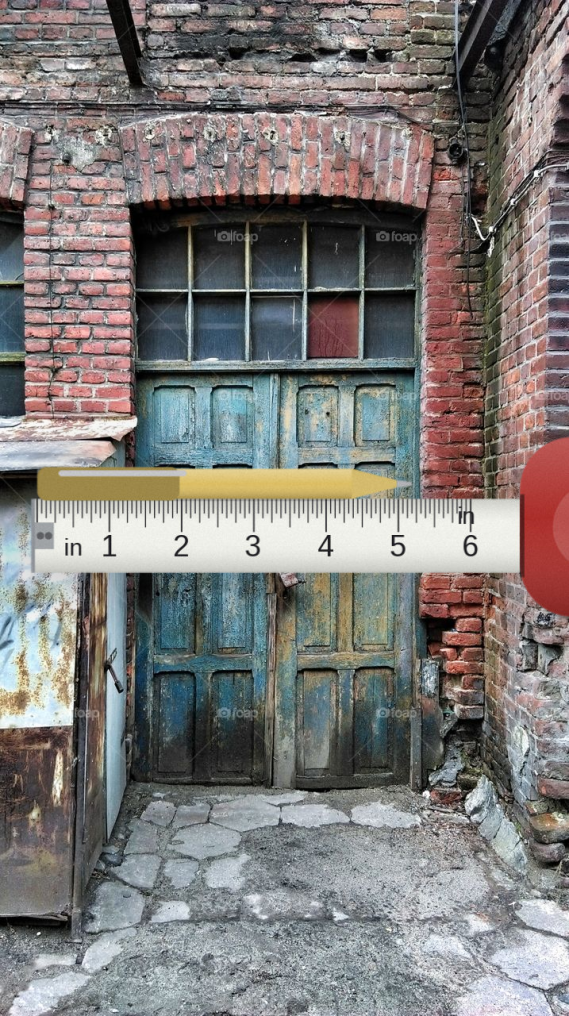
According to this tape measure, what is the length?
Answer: 5.1875 in
